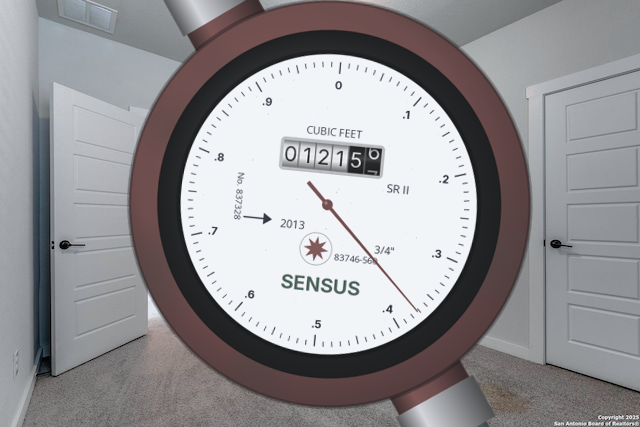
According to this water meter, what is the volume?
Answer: 12156.37 ft³
